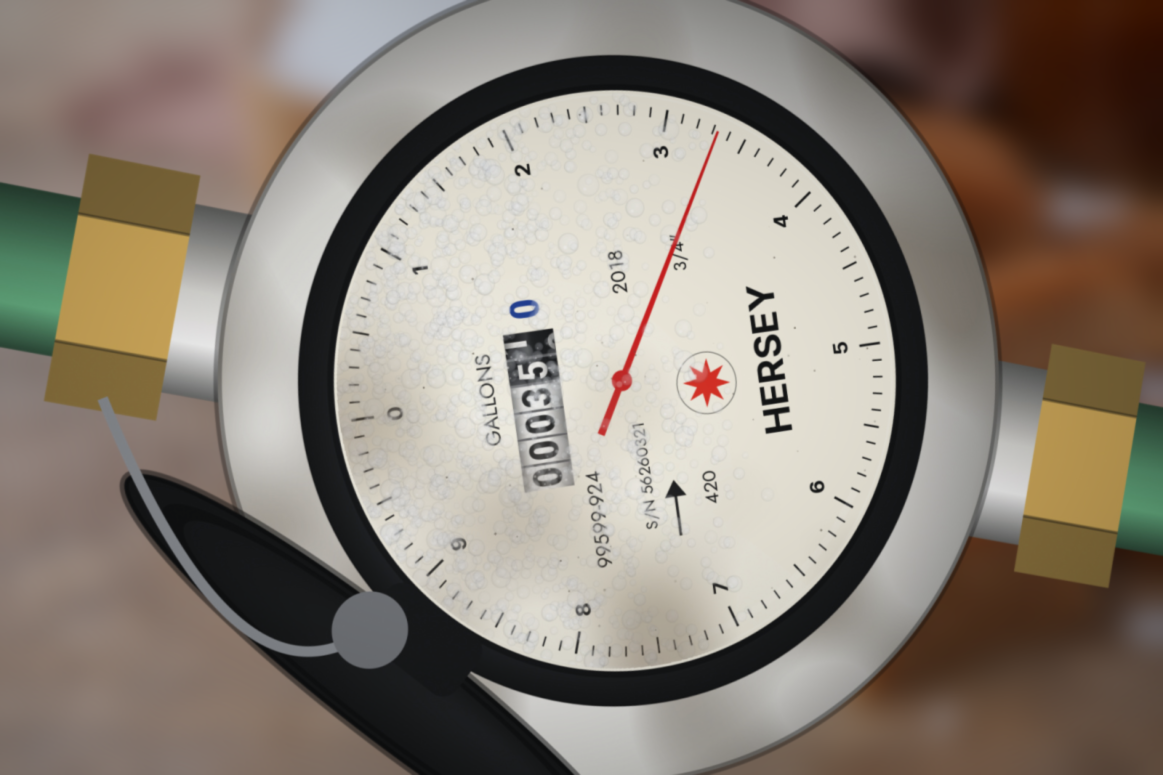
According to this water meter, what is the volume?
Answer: 3513.3 gal
